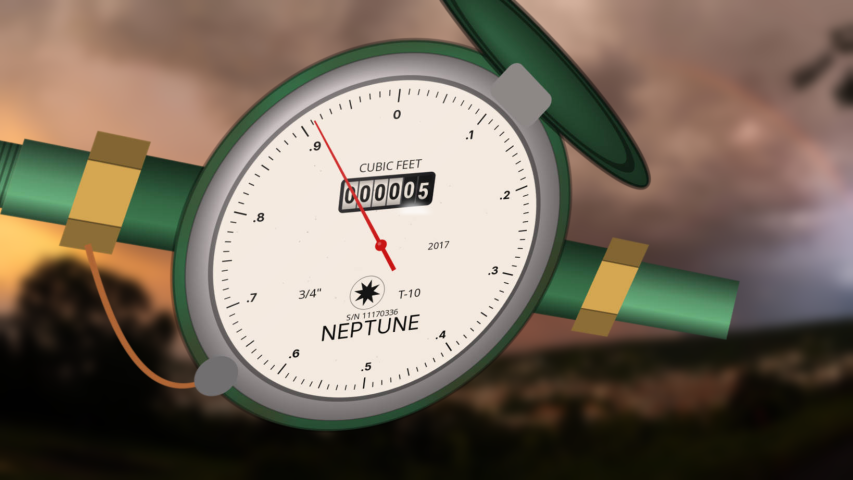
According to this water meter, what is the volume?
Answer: 4.91 ft³
